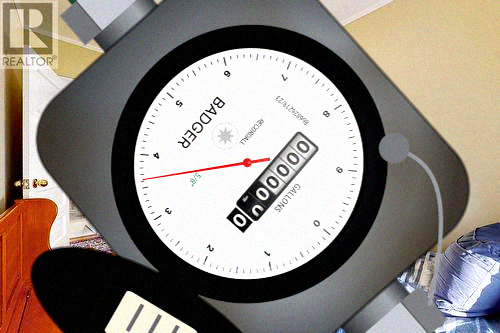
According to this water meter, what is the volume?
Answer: 3.6 gal
